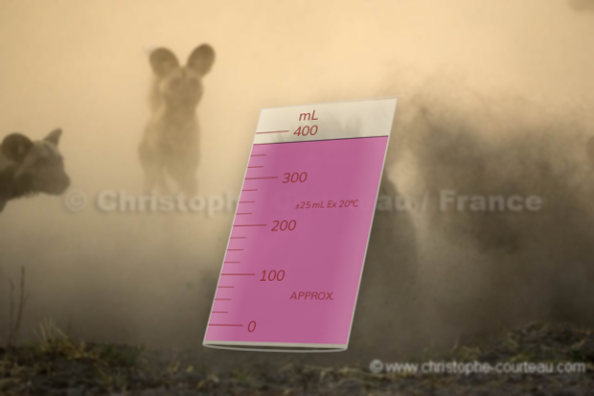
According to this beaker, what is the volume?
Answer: 375 mL
